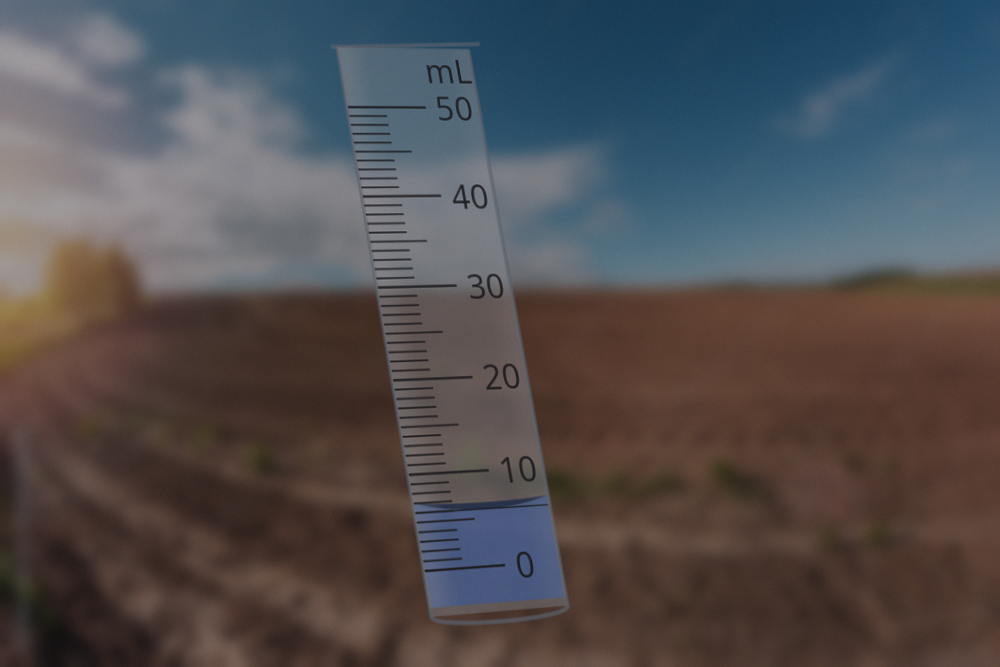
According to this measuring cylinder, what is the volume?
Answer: 6 mL
